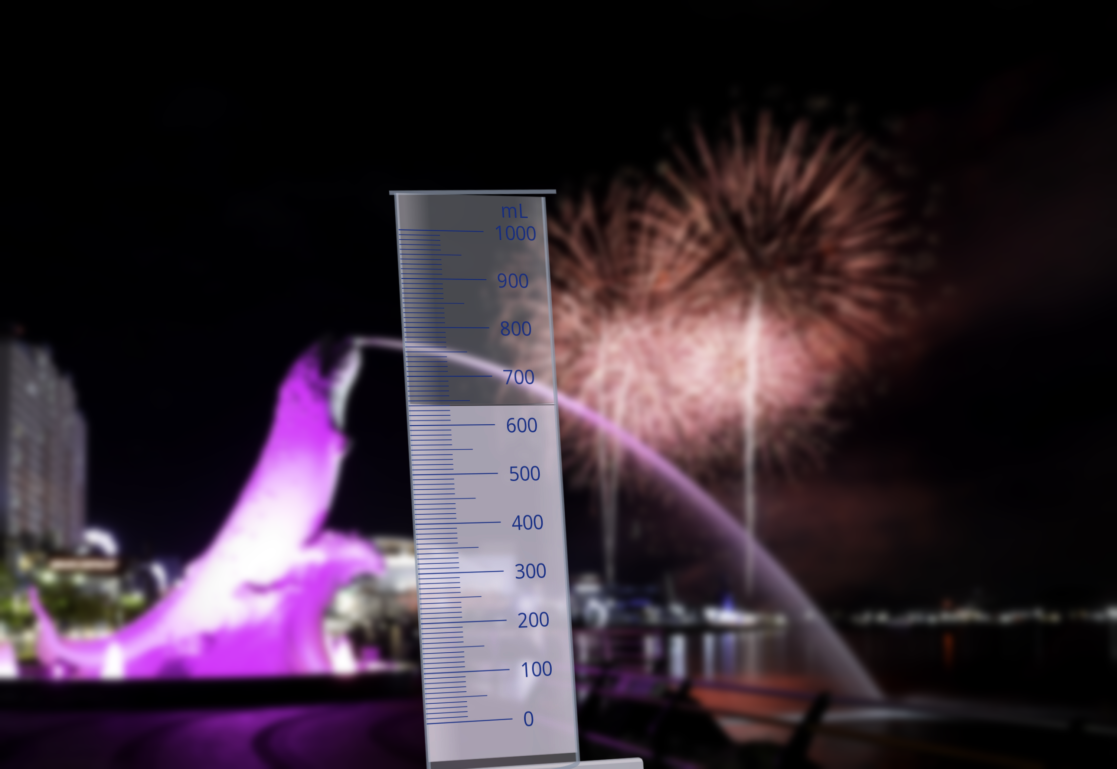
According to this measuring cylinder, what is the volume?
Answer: 640 mL
